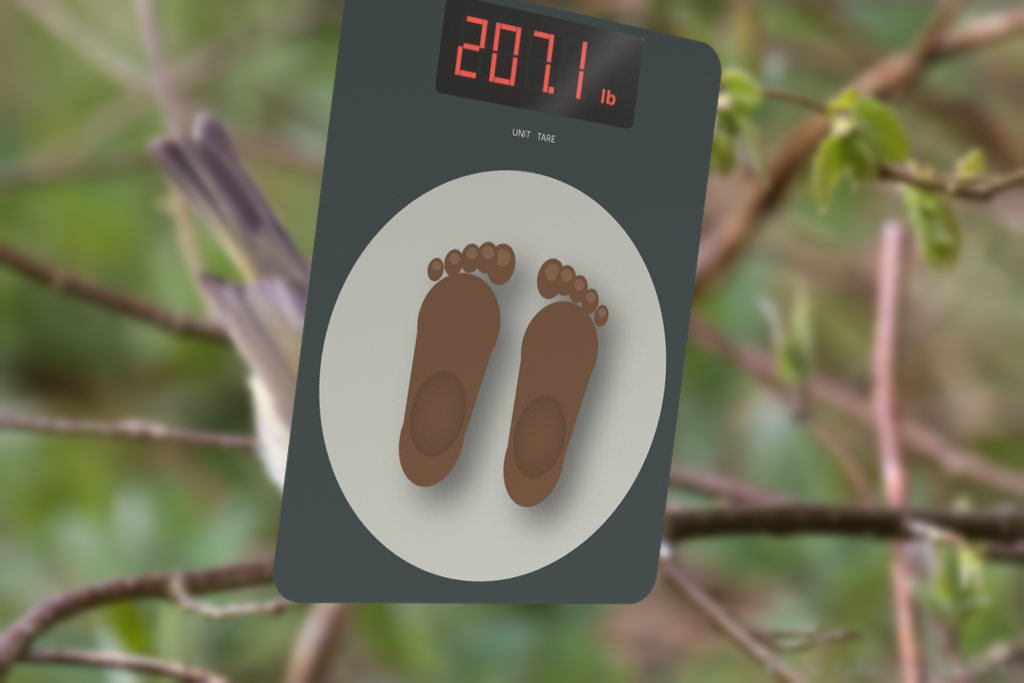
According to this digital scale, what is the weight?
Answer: 207.1 lb
